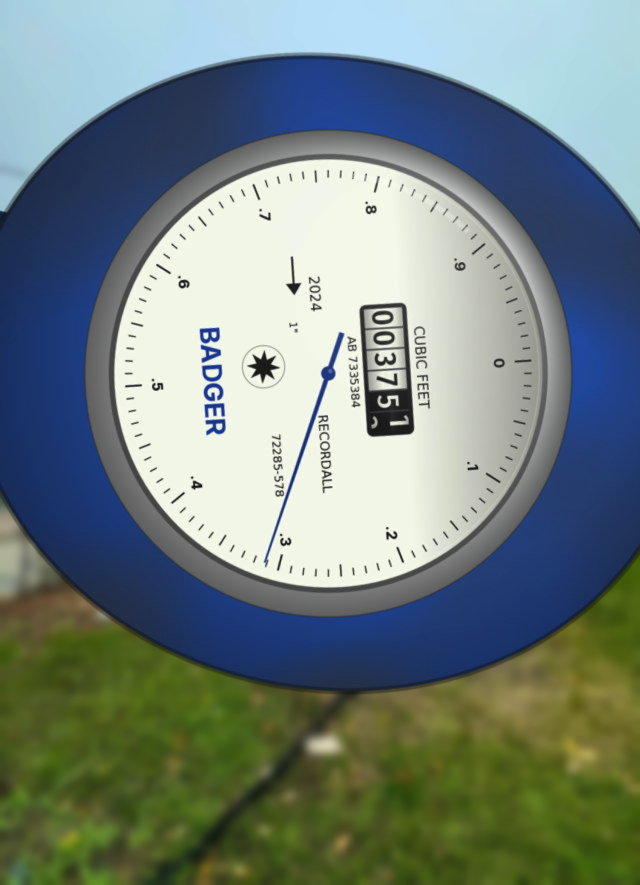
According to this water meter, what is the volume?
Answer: 3751.31 ft³
